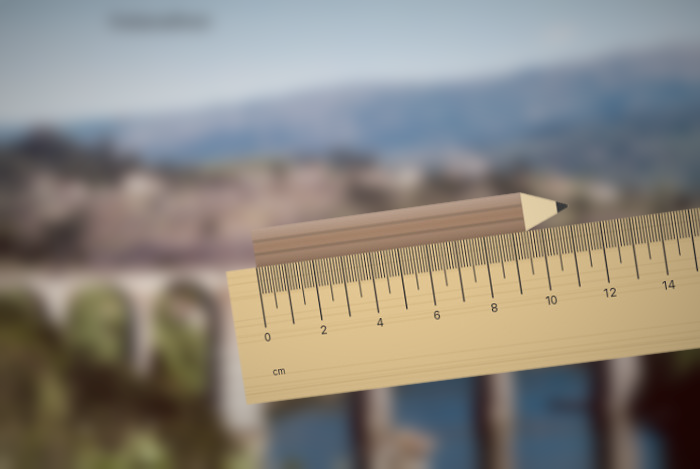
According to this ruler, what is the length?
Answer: 11 cm
